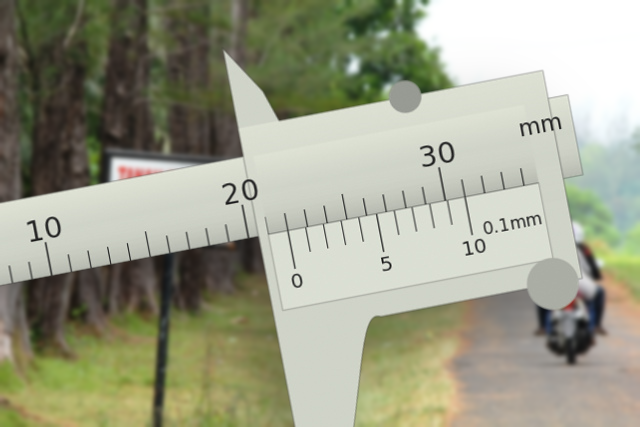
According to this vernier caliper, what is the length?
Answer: 22.0 mm
